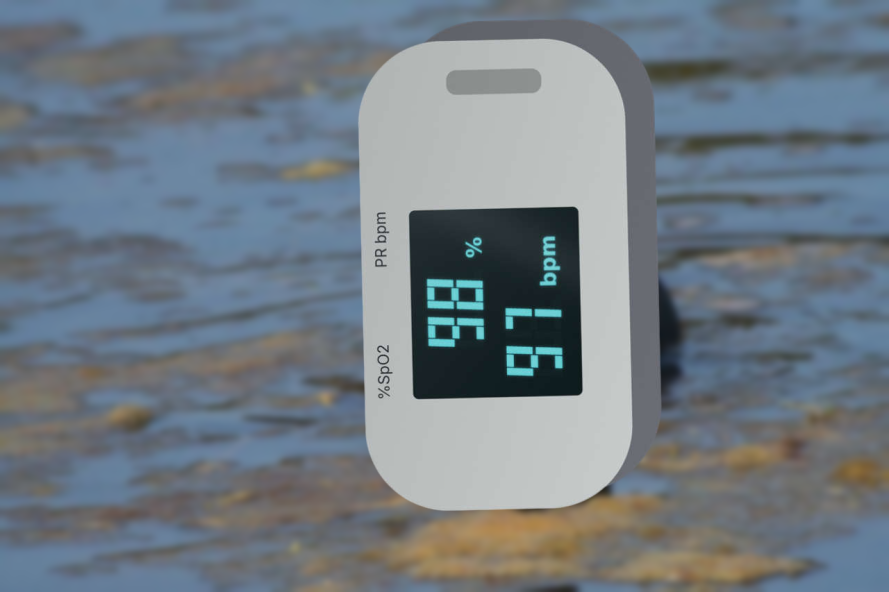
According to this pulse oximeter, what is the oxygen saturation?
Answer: 98 %
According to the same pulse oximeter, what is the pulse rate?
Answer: 97 bpm
